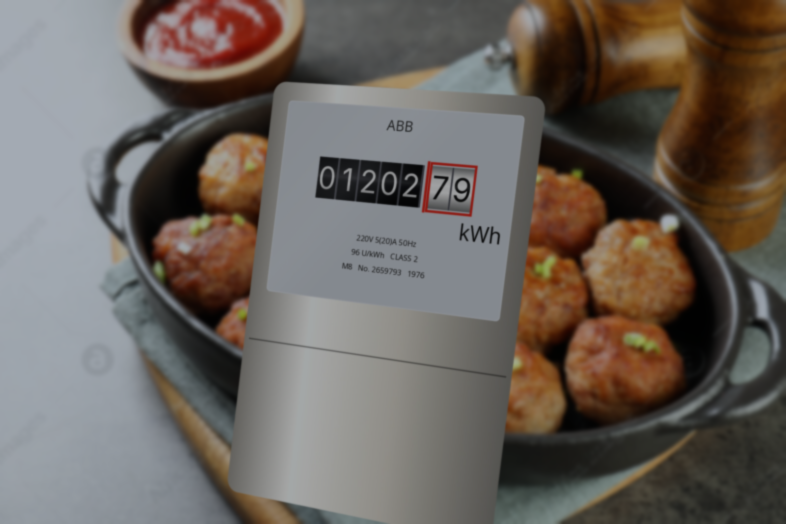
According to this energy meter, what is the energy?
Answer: 1202.79 kWh
